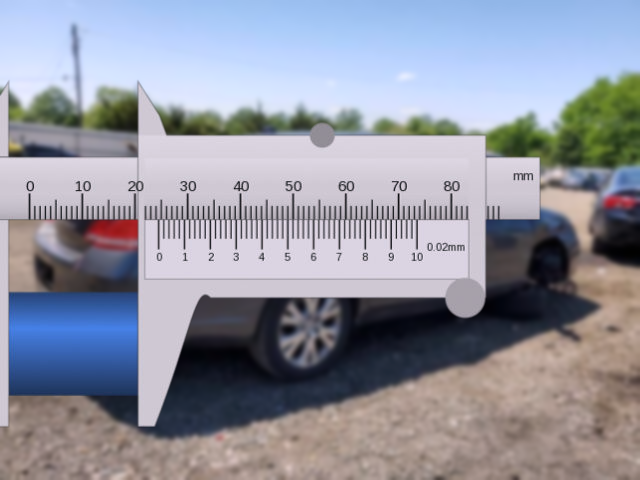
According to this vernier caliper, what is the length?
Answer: 24.5 mm
